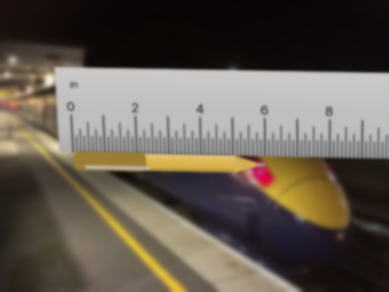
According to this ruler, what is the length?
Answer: 6 in
